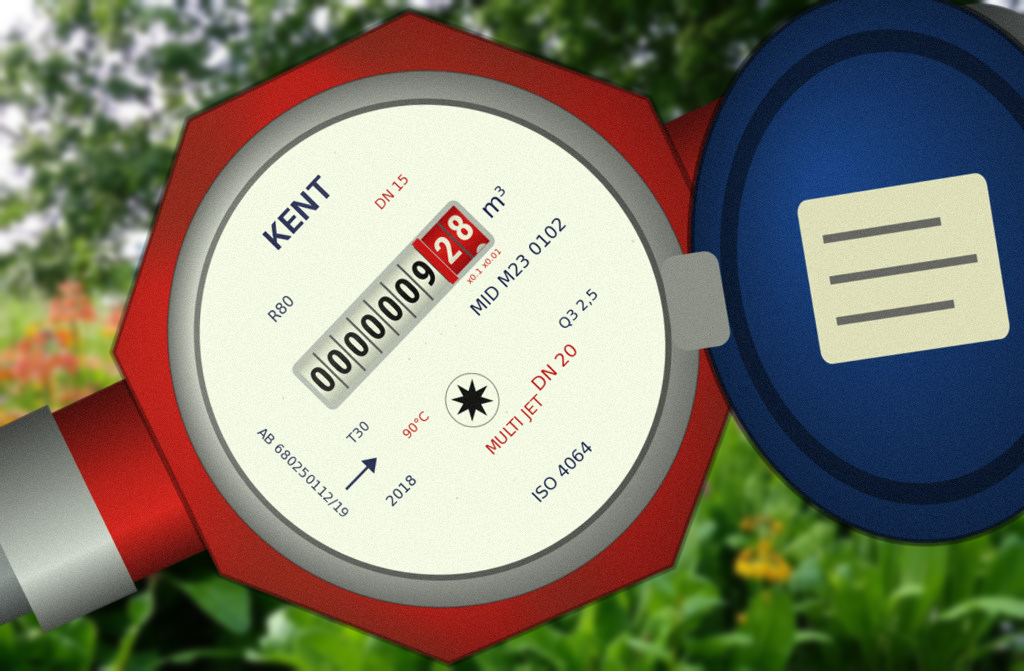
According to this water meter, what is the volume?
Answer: 9.28 m³
